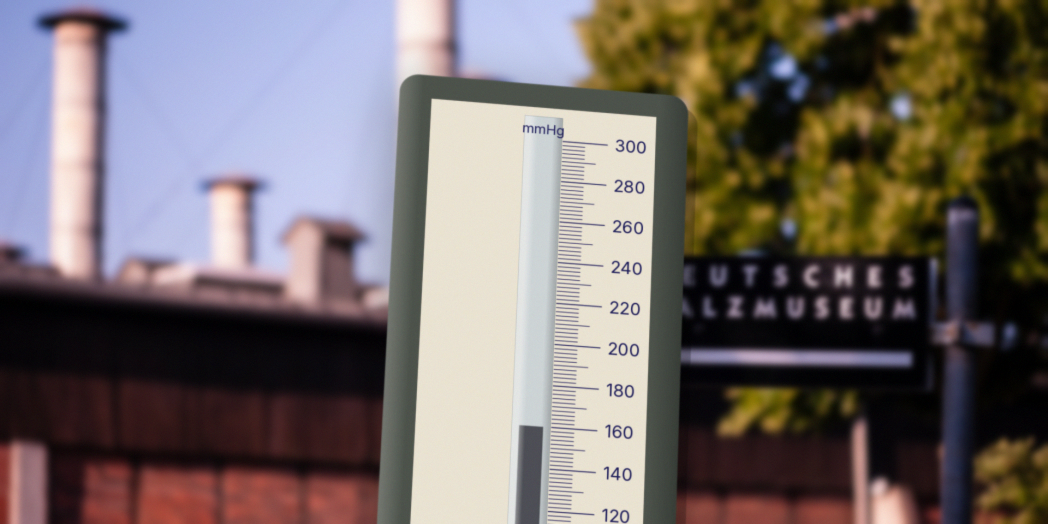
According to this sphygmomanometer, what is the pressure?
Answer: 160 mmHg
